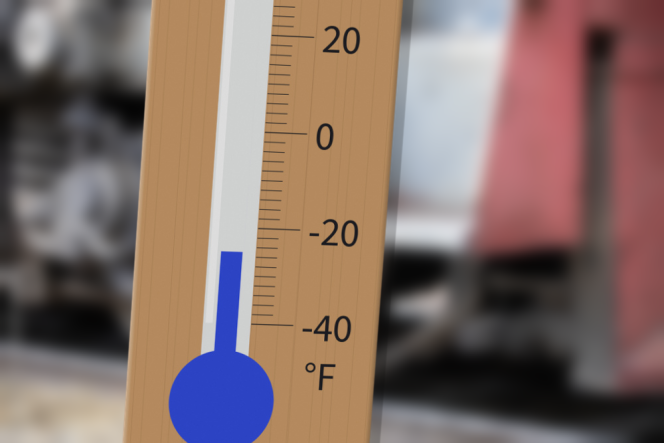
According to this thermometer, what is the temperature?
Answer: -25 °F
